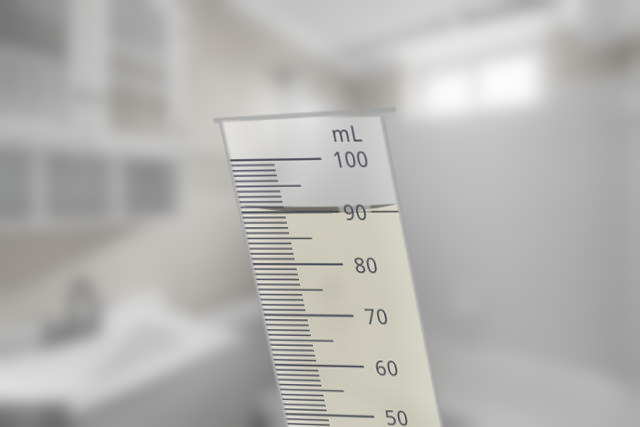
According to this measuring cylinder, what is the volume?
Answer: 90 mL
